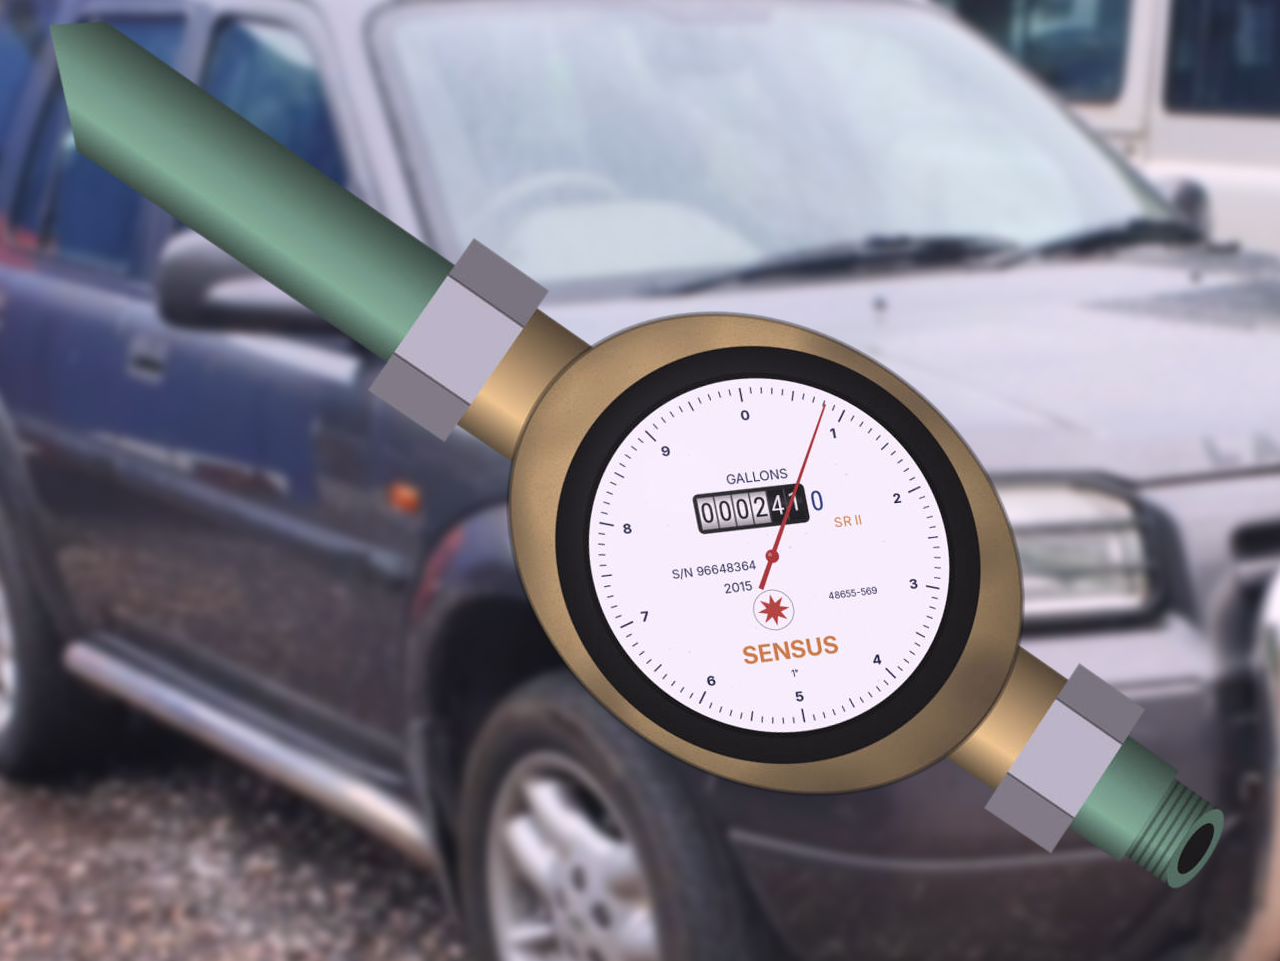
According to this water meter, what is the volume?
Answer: 2410.8 gal
